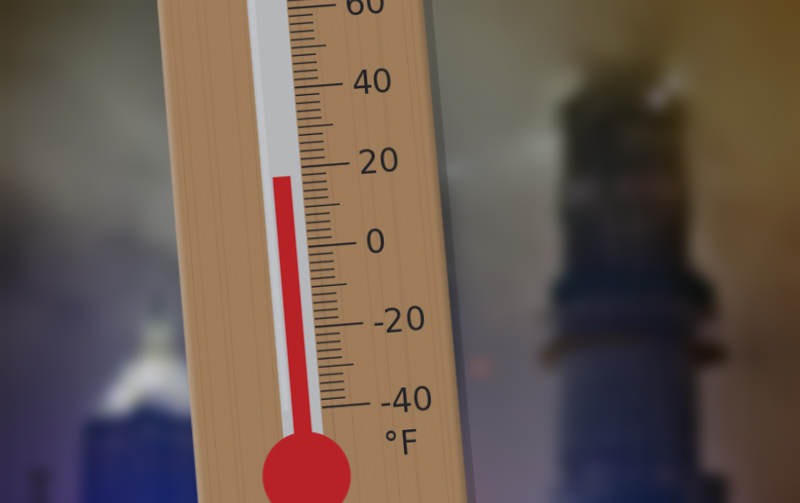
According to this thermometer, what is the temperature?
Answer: 18 °F
